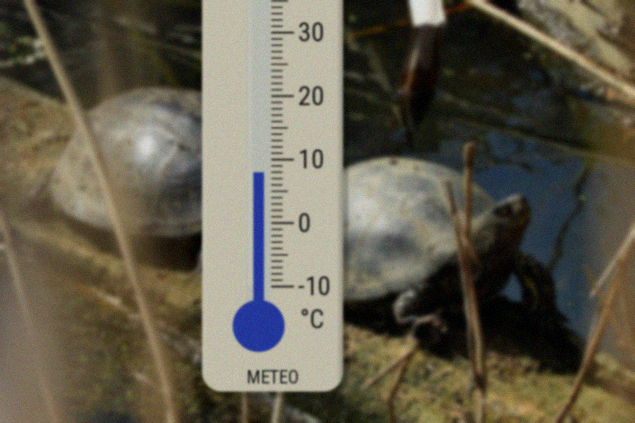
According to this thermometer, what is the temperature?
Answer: 8 °C
